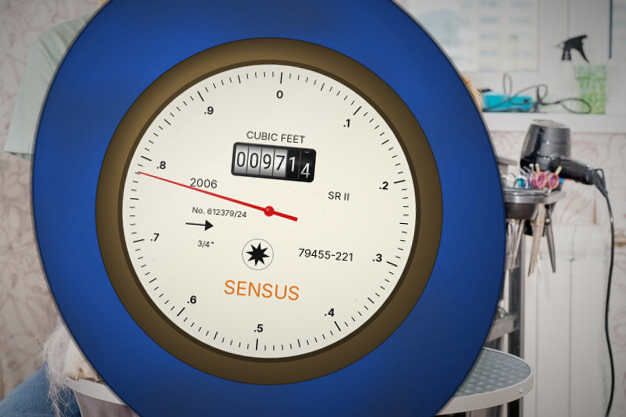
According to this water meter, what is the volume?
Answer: 9713.78 ft³
